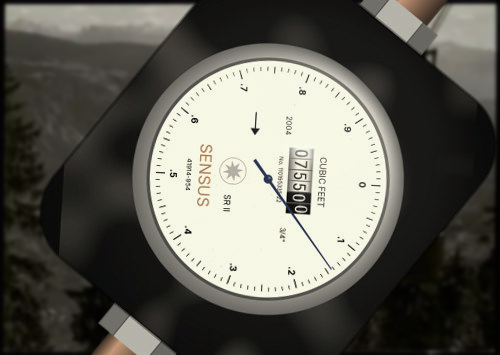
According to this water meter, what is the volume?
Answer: 75500.14 ft³
